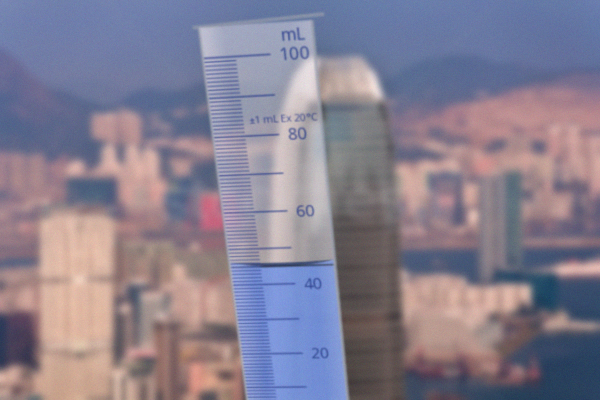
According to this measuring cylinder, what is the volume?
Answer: 45 mL
